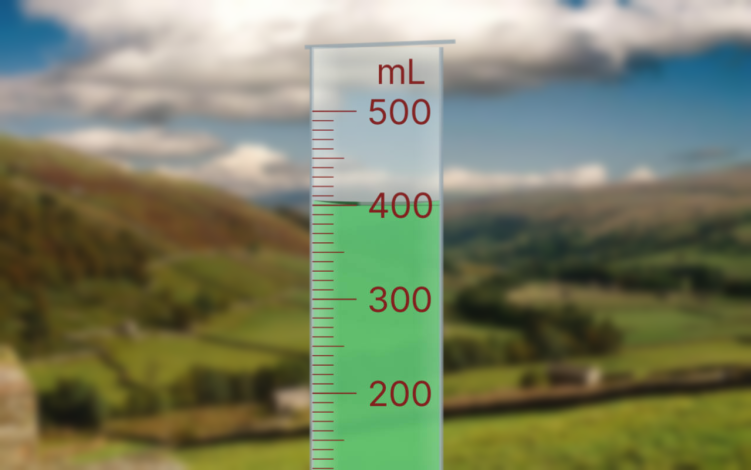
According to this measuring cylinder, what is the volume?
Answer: 400 mL
